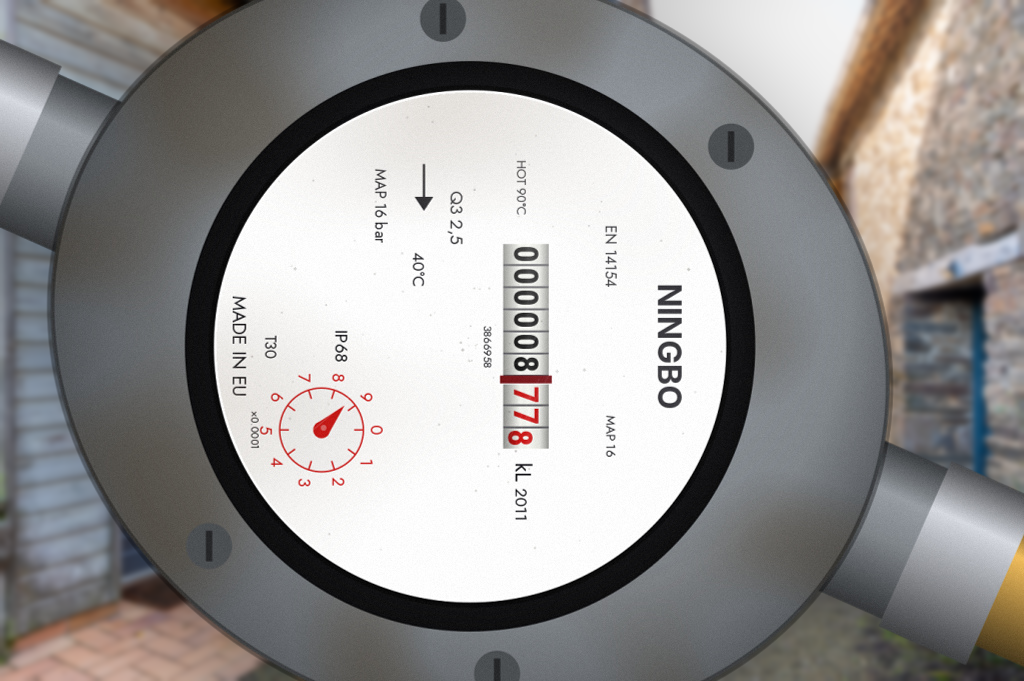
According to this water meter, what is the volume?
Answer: 8.7778 kL
